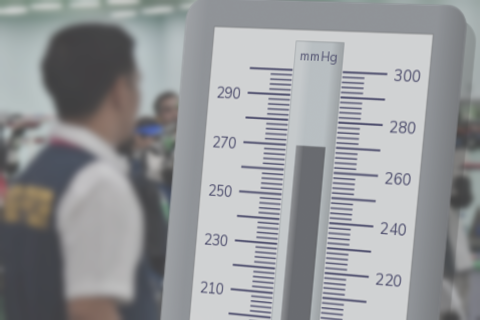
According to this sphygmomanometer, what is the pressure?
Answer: 270 mmHg
